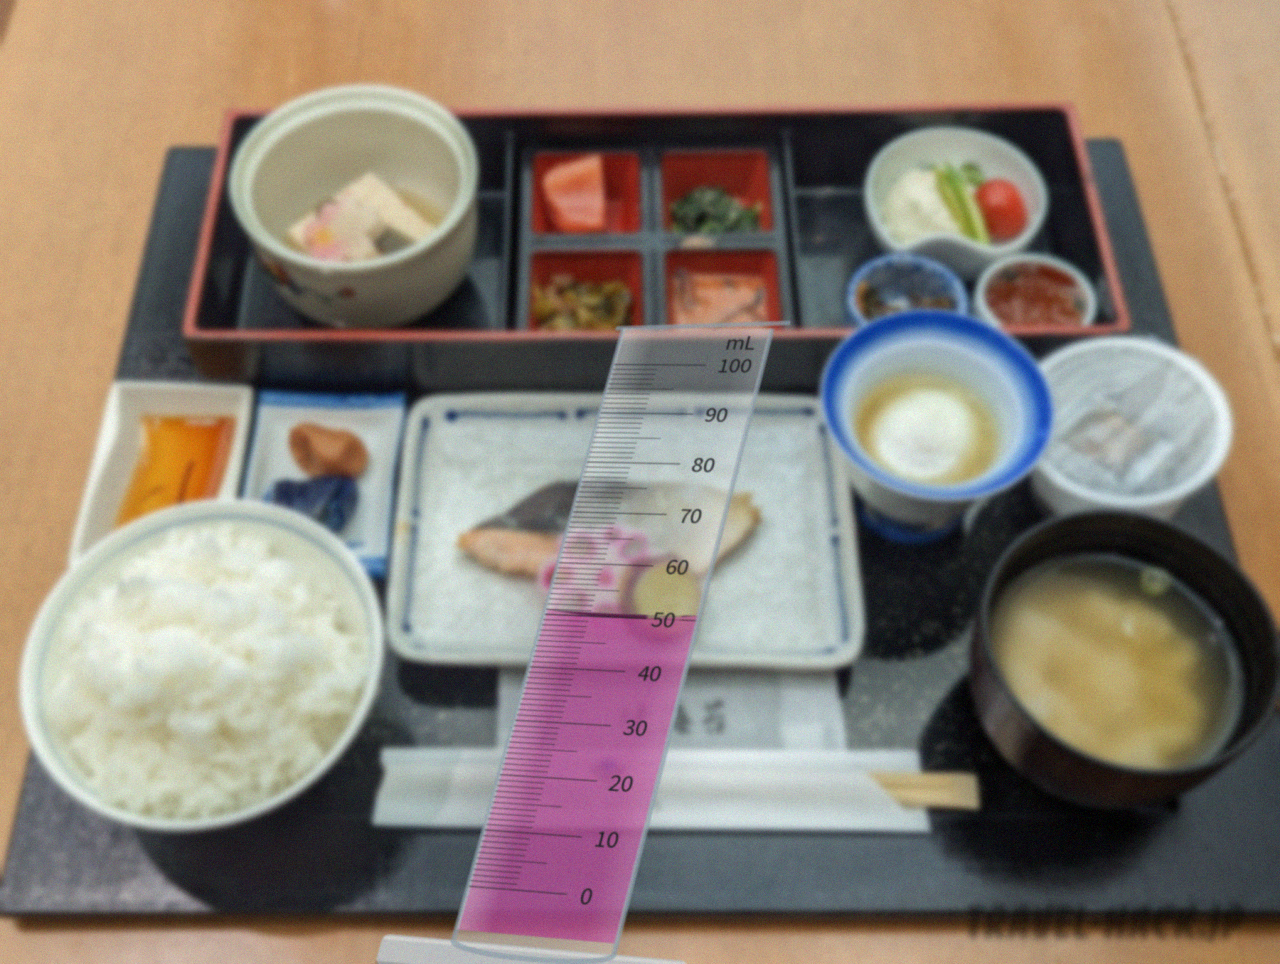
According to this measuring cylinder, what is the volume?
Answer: 50 mL
